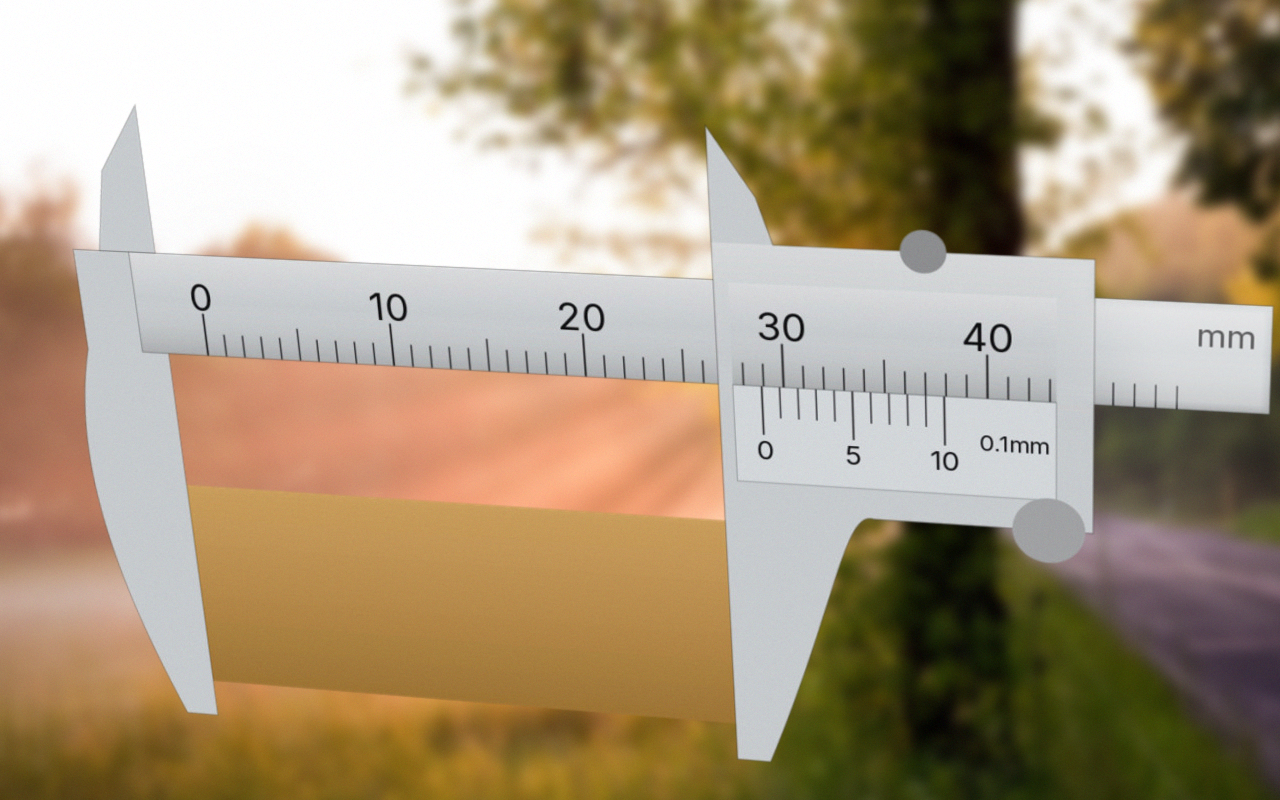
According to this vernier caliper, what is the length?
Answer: 28.9 mm
